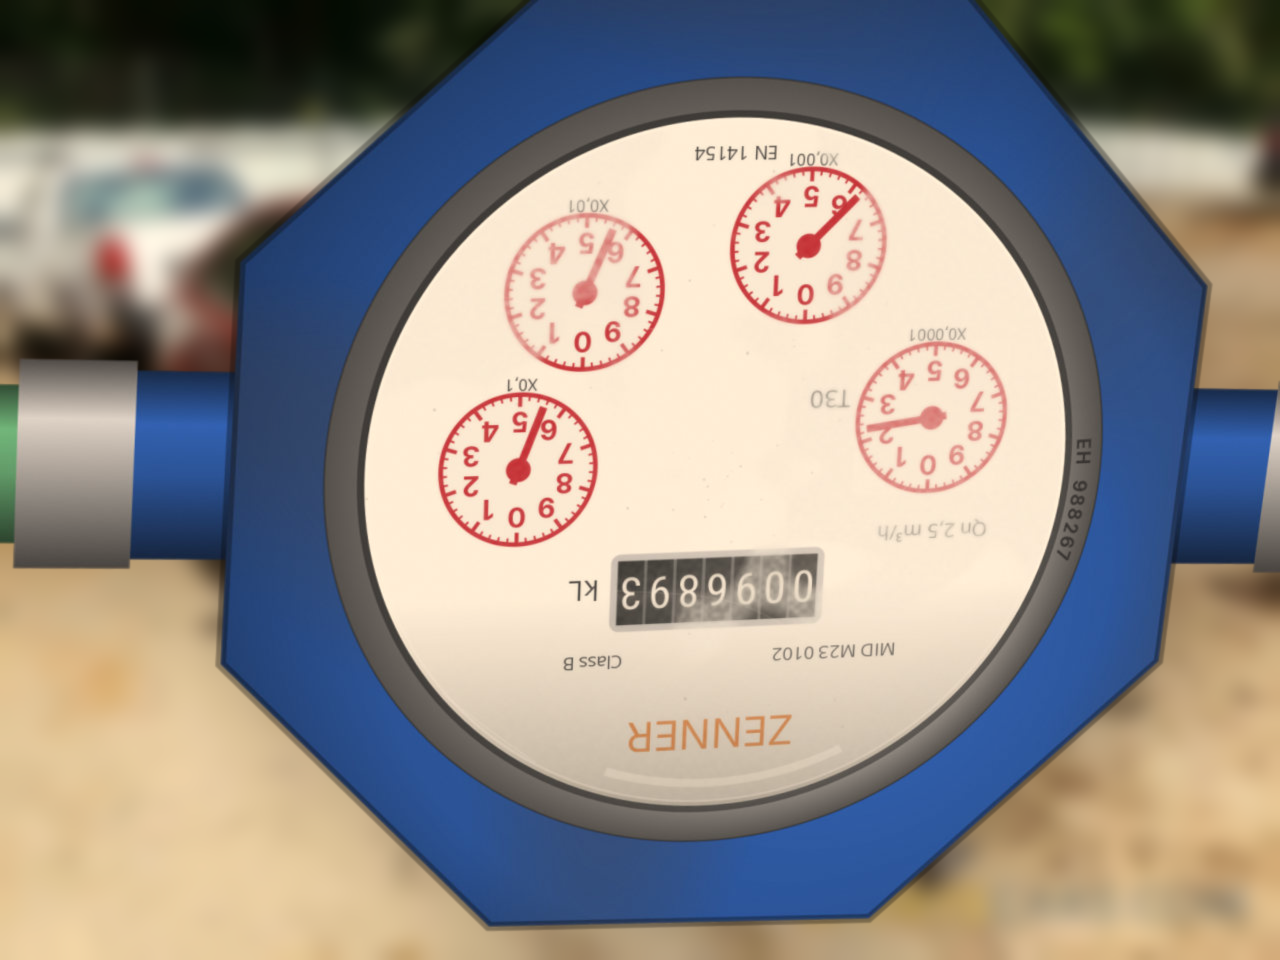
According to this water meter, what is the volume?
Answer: 96893.5562 kL
